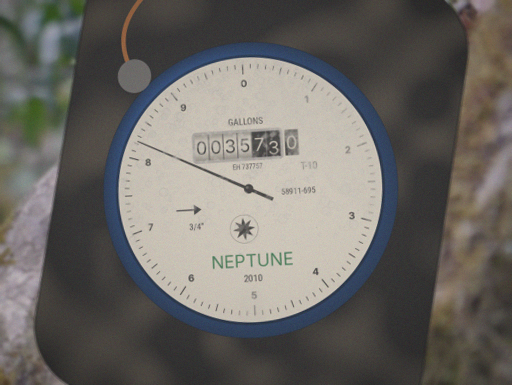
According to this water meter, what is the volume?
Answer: 35728.2 gal
